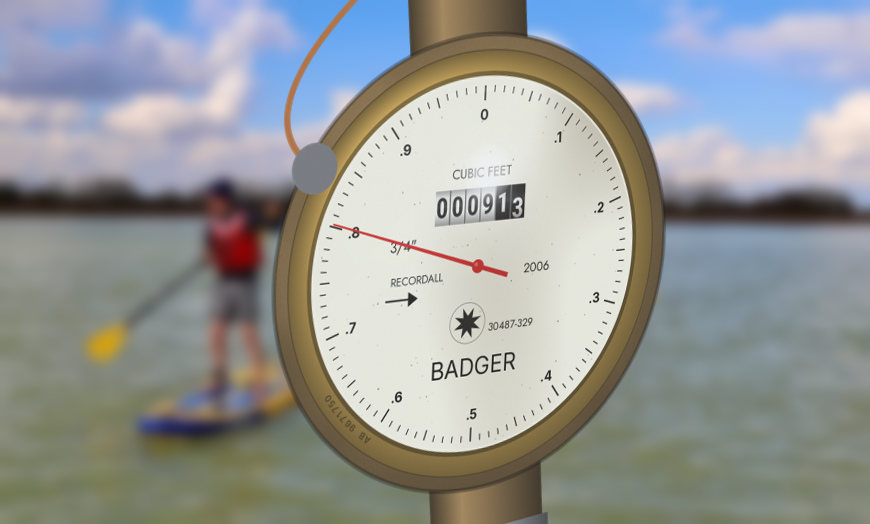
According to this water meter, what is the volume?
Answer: 912.80 ft³
